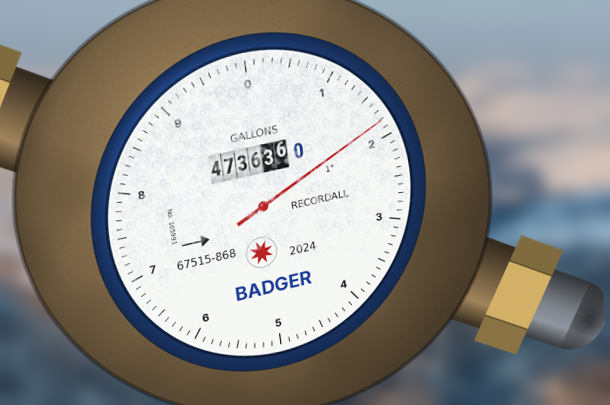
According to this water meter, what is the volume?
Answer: 4736361.8 gal
